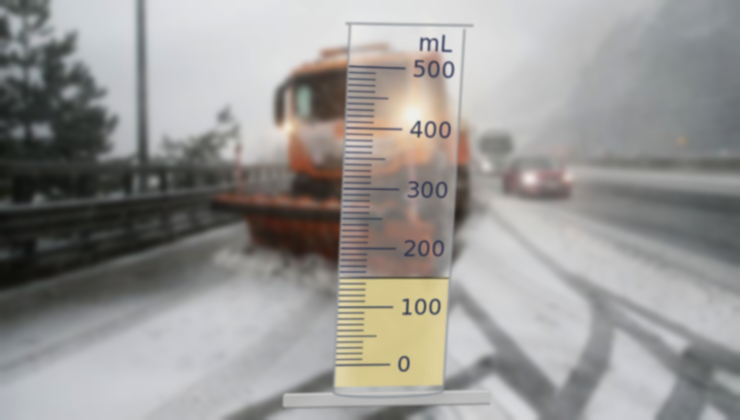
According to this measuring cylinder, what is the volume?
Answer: 150 mL
